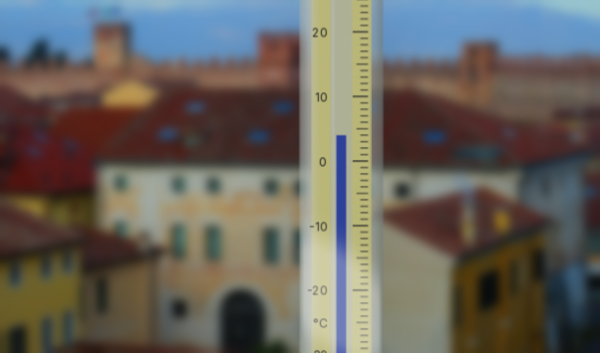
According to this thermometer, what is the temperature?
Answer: 4 °C
